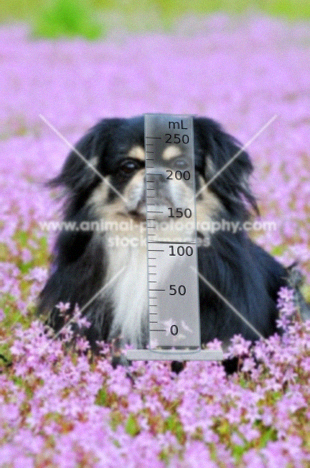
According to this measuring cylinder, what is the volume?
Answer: 110 mL
